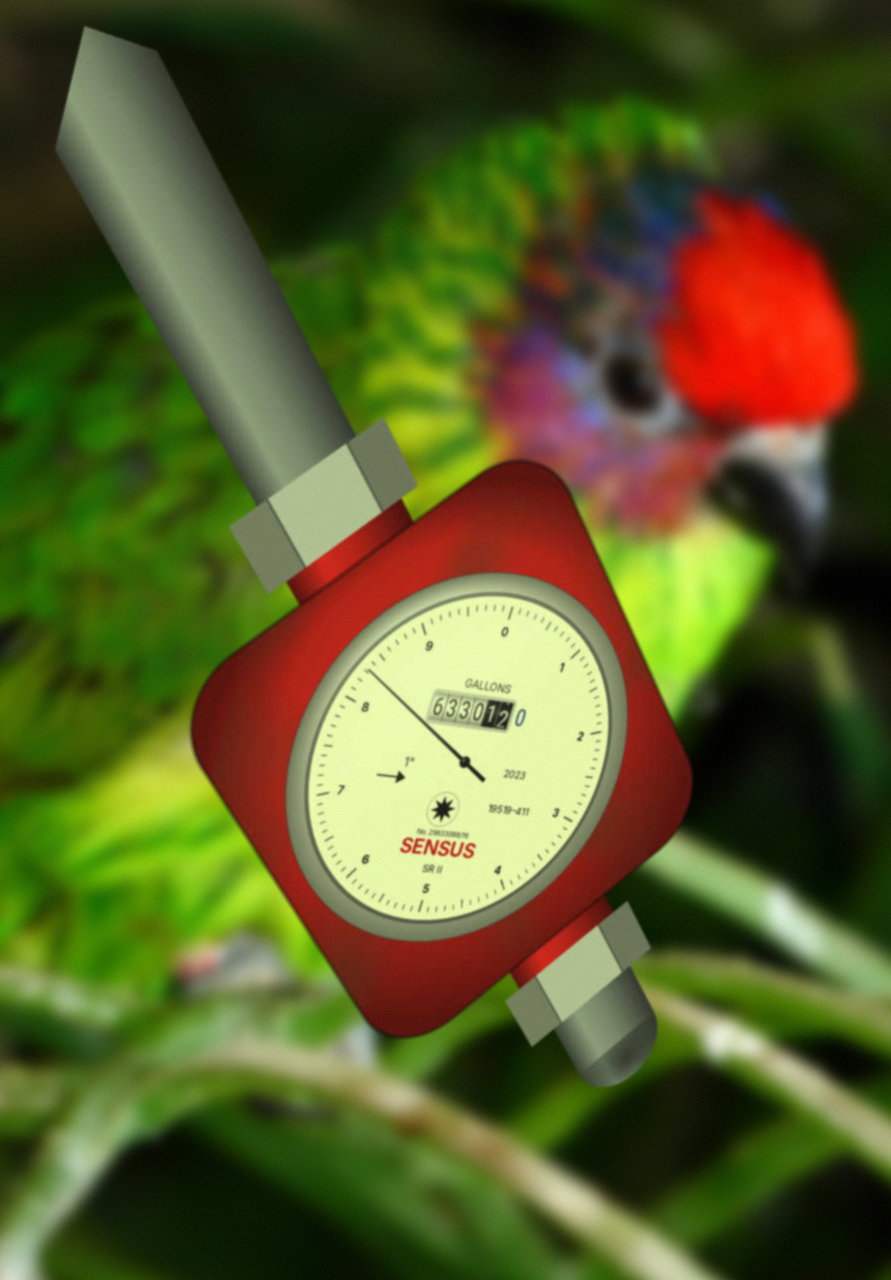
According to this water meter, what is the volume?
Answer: 6330118.3 gal
